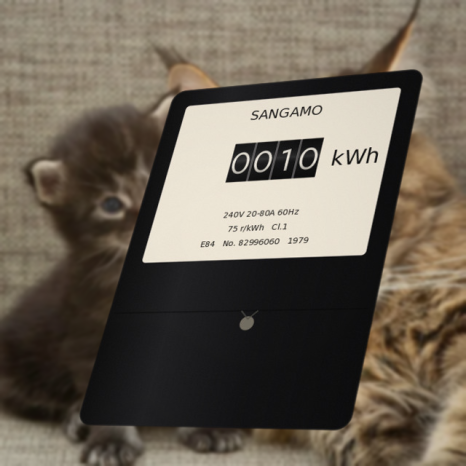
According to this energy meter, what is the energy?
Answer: 10 kWh
